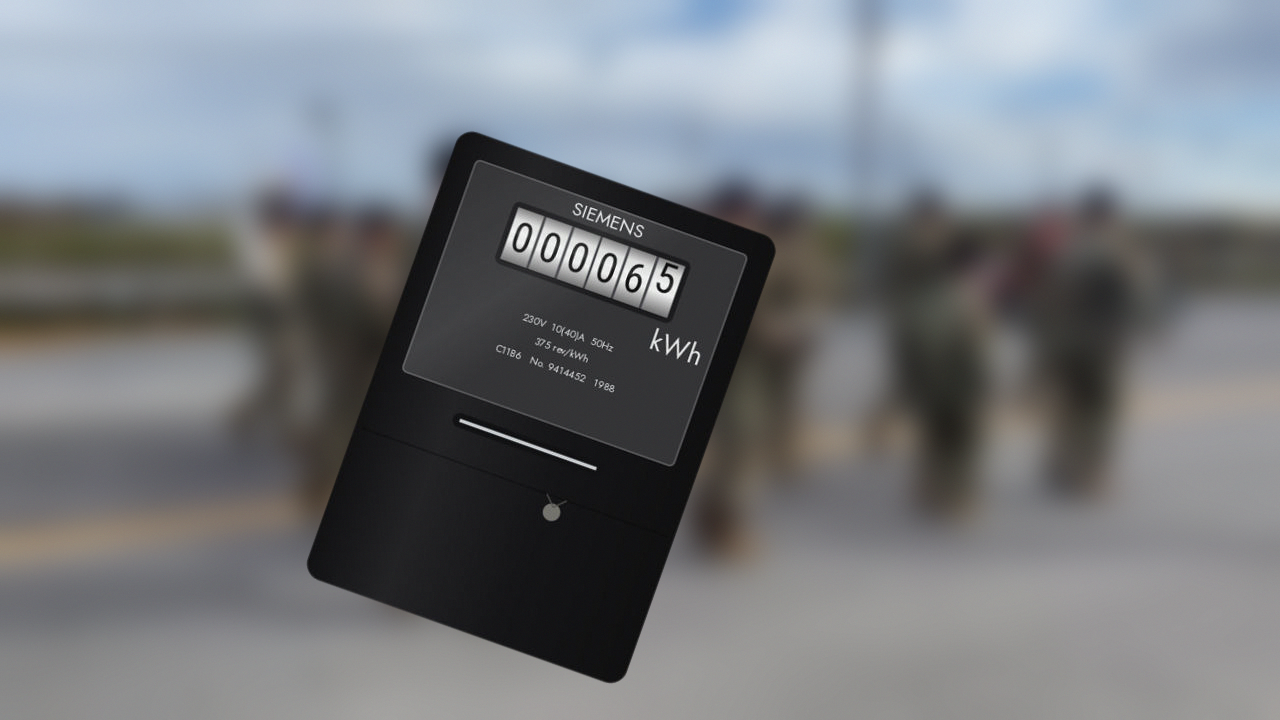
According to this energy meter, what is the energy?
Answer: 65 kWh
